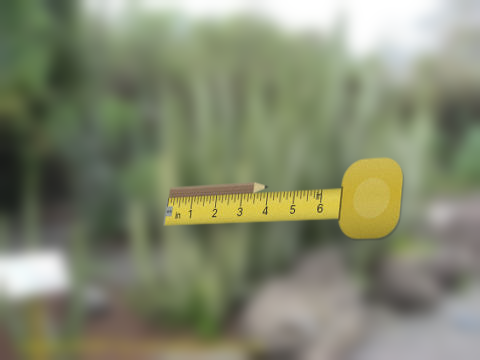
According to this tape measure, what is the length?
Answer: 4 in
